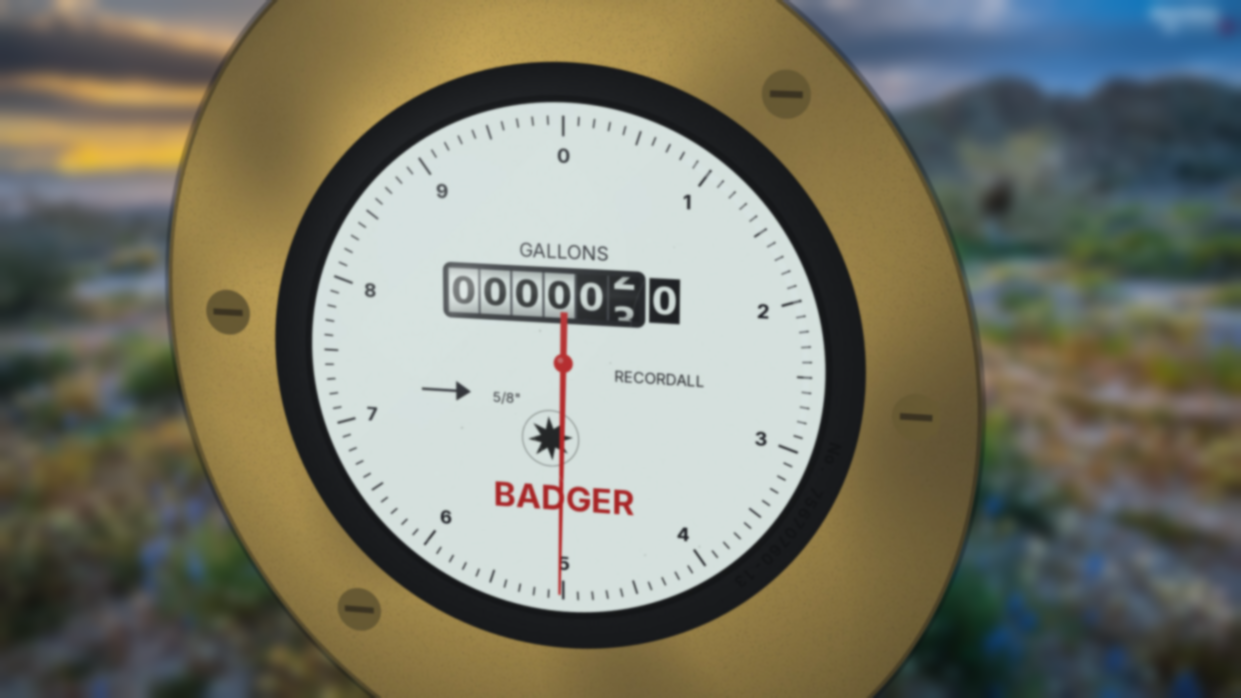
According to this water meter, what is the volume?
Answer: 25.0 gal
